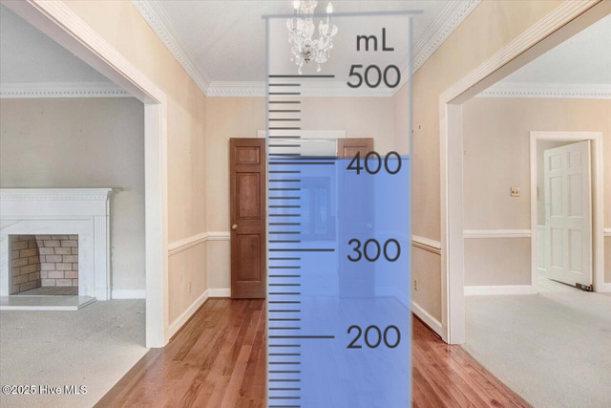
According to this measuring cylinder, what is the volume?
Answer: 405 mL
